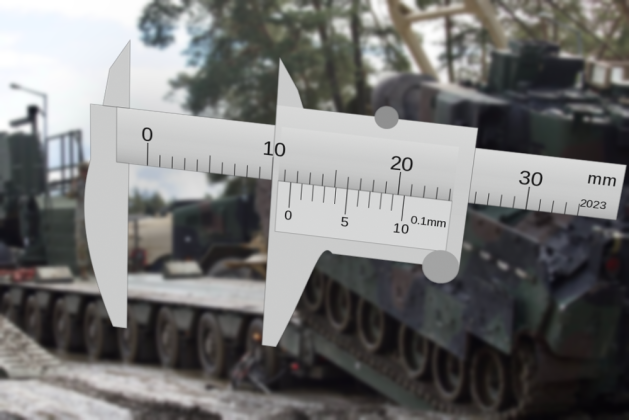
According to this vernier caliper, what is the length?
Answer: 11.5 mm
